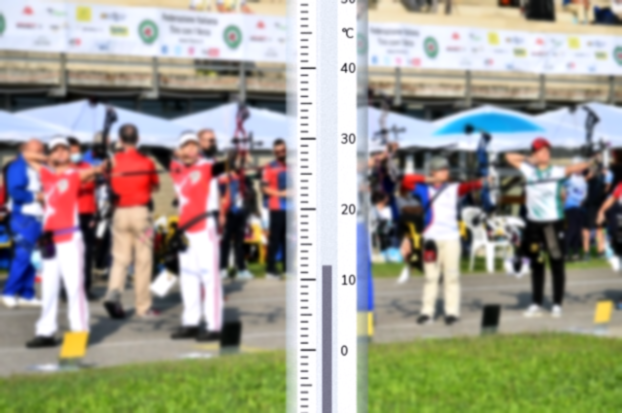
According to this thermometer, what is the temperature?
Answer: 12 °C
